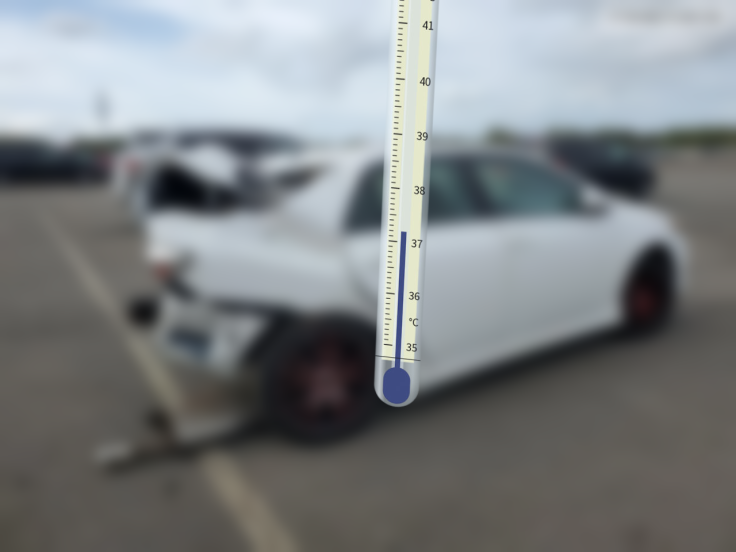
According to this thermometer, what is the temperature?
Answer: 37.2 °C
